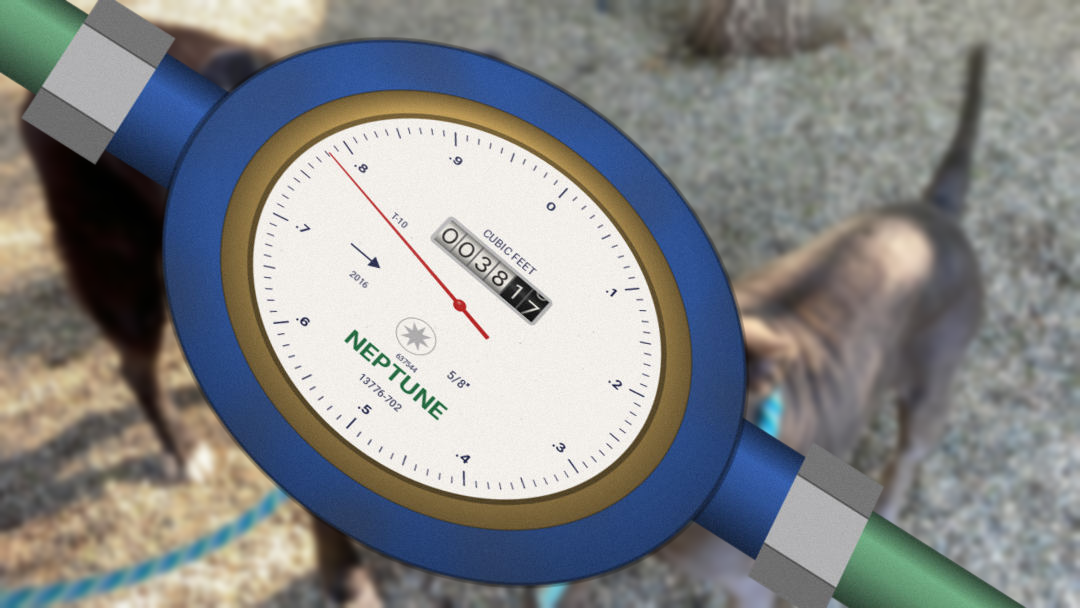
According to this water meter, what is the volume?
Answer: 3816.78 ft³
